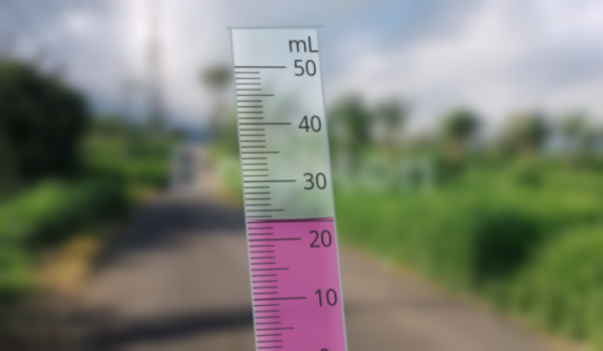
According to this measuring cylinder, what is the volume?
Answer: 23 mL
